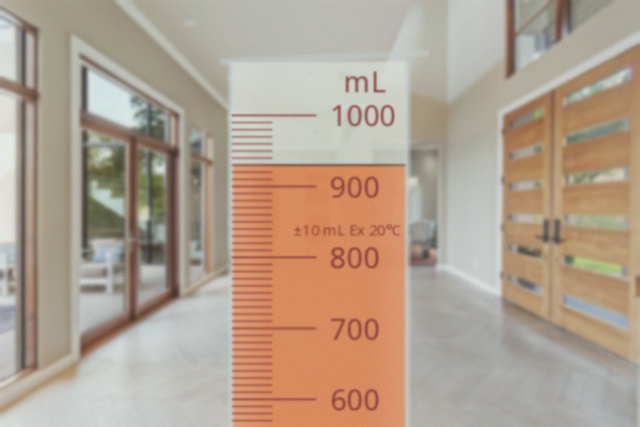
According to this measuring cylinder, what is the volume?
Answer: 930 mL
